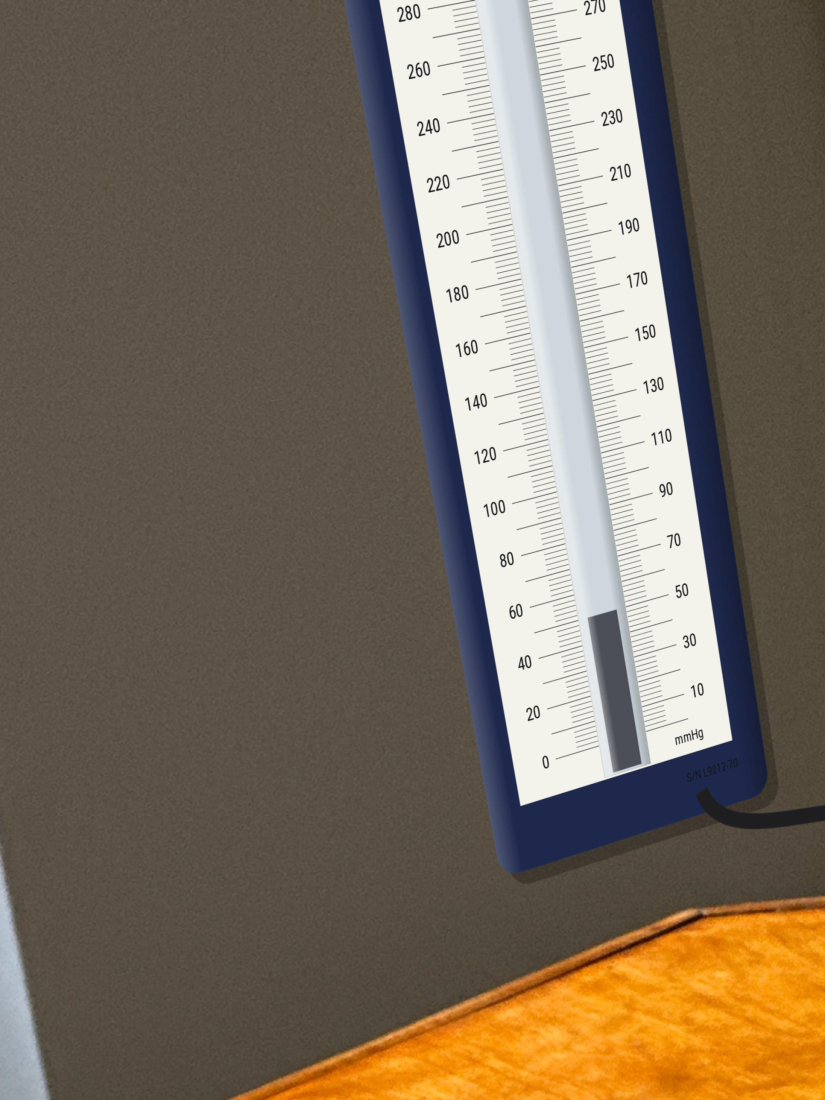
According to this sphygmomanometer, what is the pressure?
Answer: 50 mmHg
